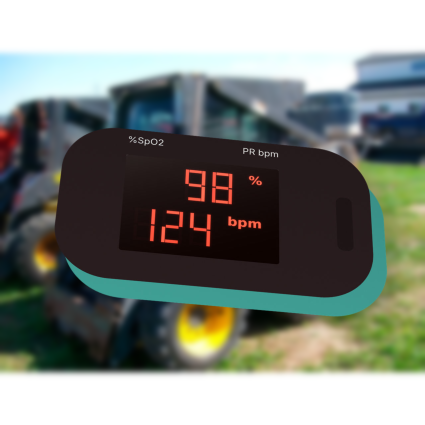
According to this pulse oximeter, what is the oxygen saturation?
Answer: 98 %
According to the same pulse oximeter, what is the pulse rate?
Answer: 124 bpm
